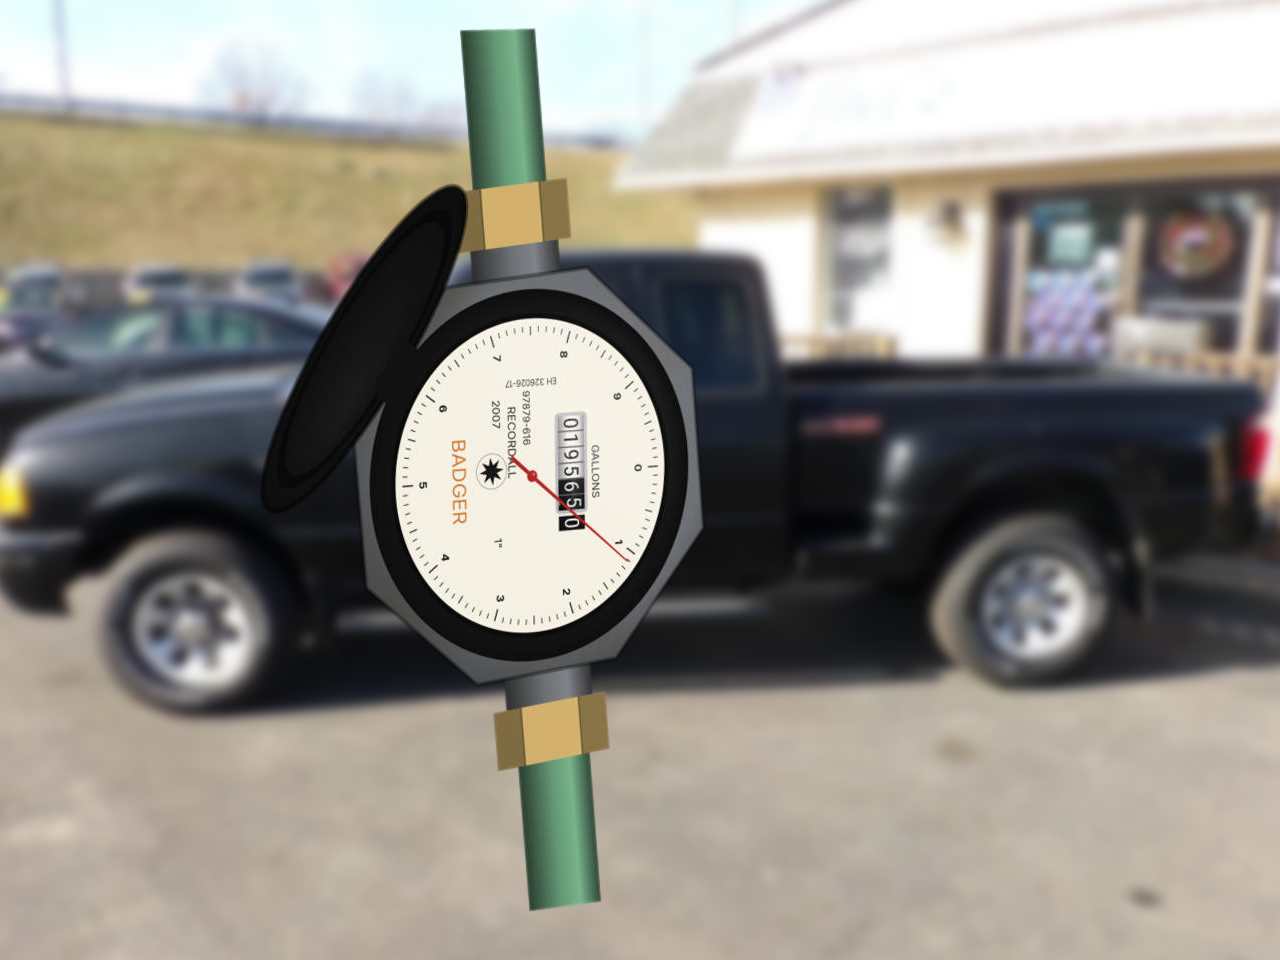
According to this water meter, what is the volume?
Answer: 195651.1 gal
